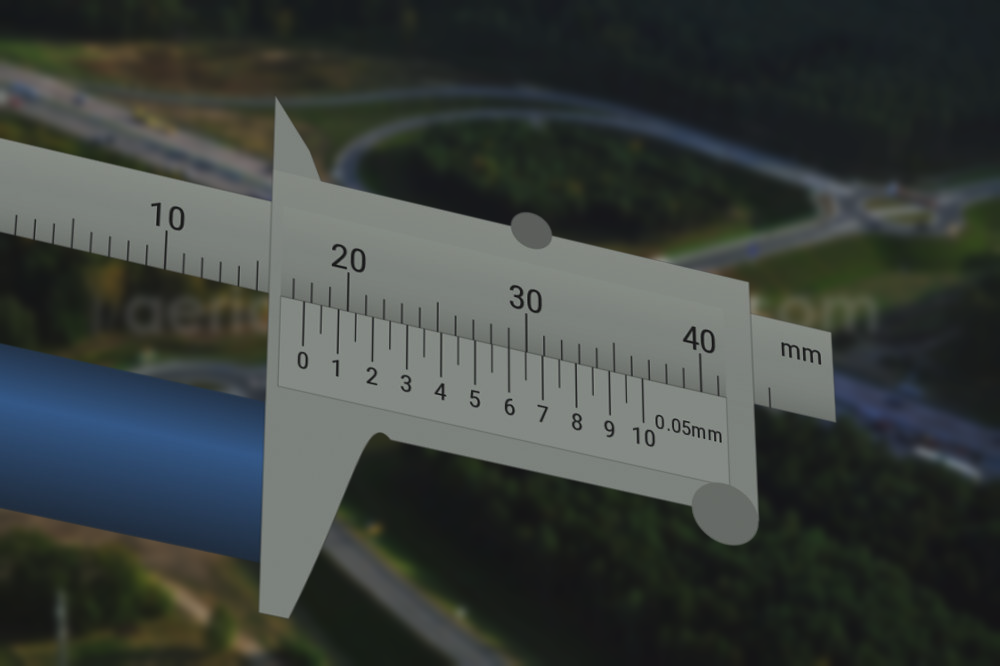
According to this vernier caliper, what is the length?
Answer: 17.6 mm
